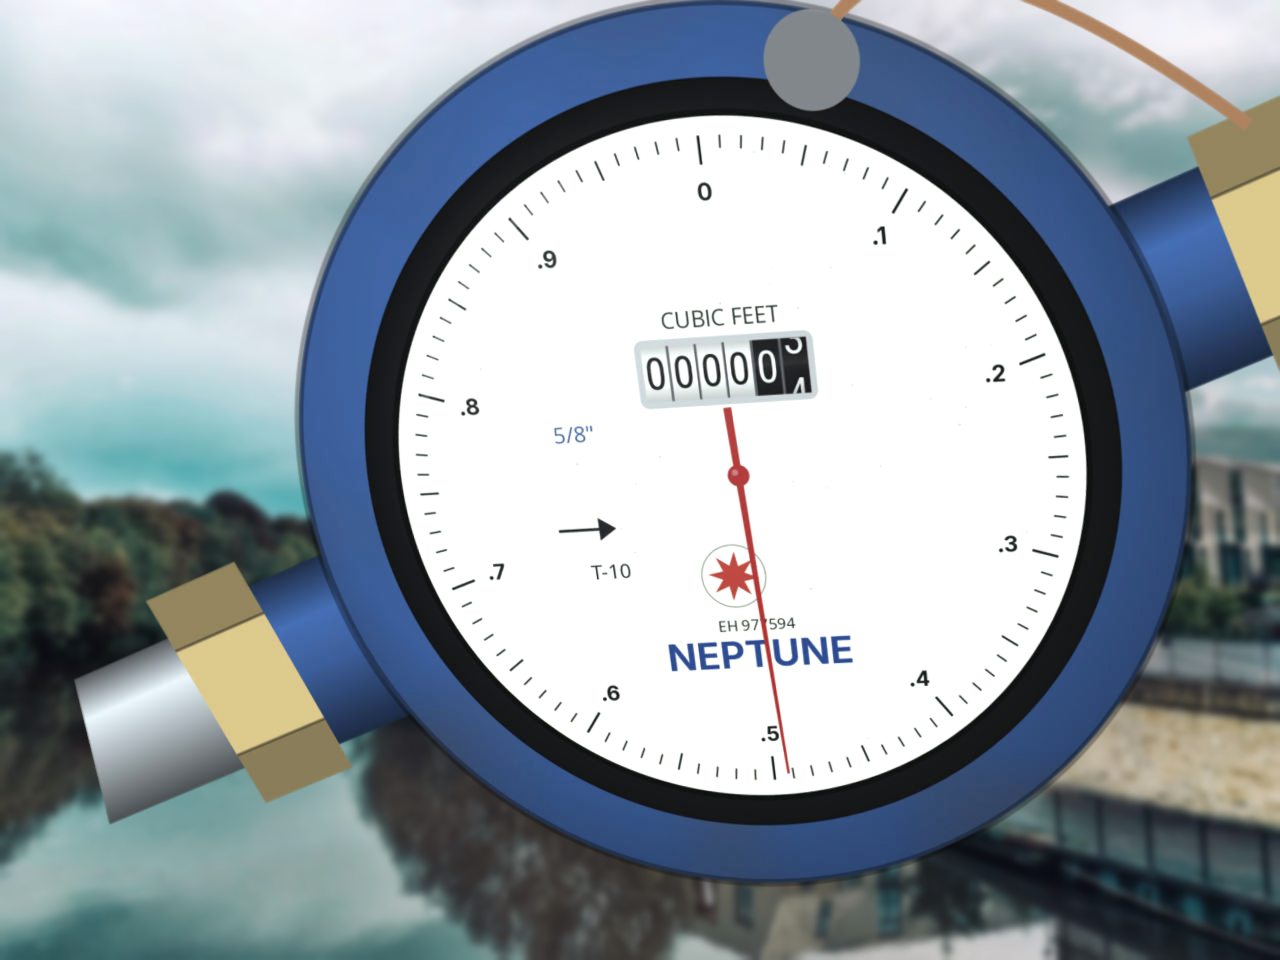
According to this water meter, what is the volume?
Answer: 3.49 ft³
